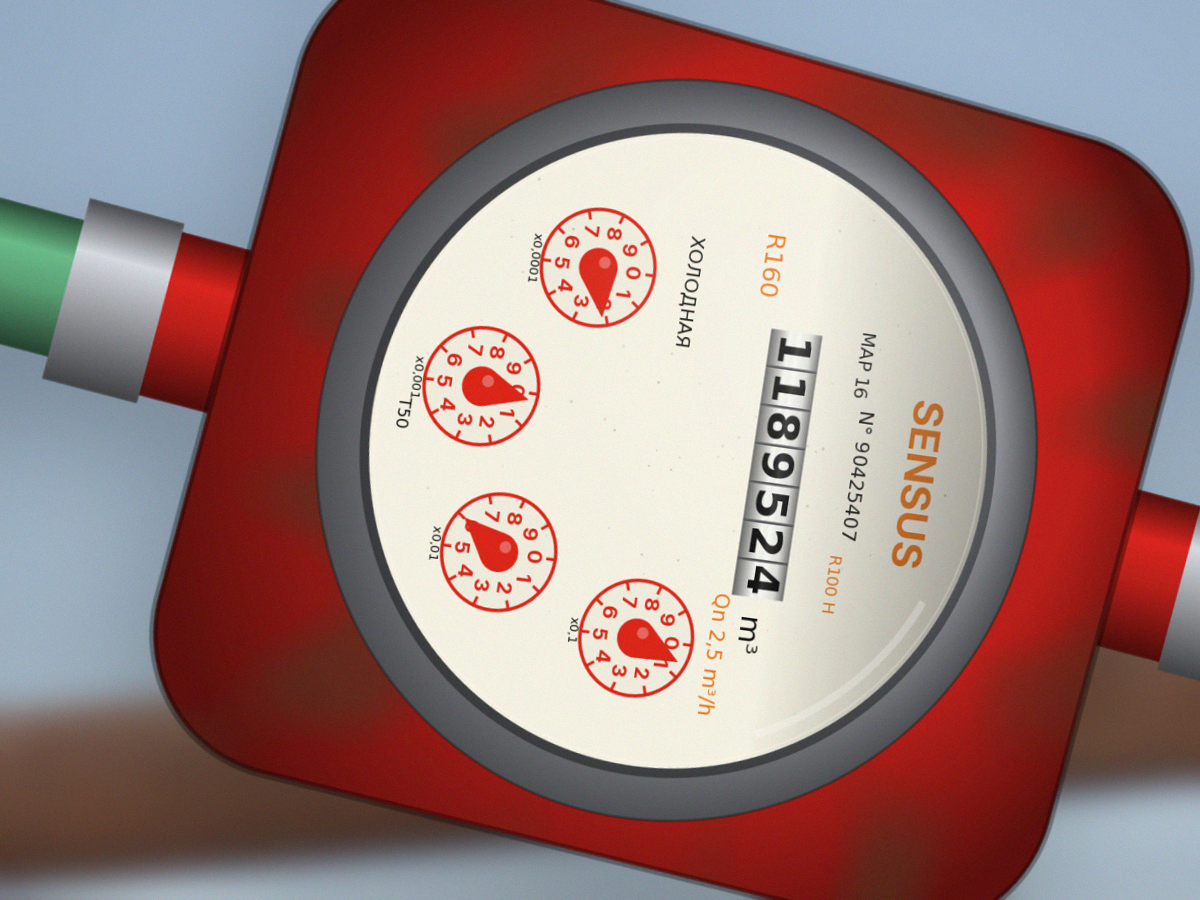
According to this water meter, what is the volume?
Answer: 1189524.0602 m³
